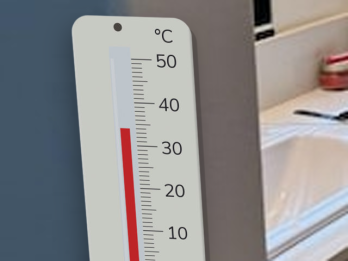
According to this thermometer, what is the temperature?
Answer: 34 °C
